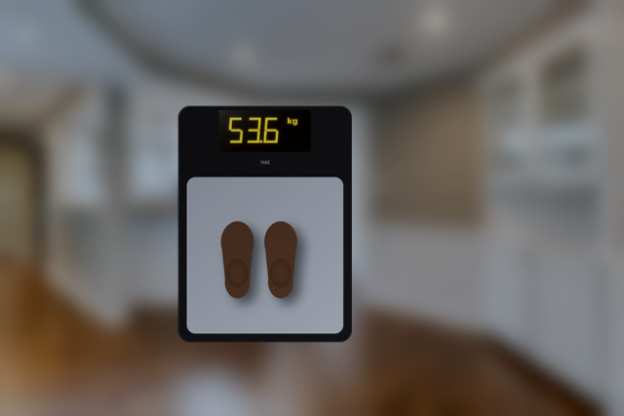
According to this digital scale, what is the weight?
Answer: 53.6 kg
